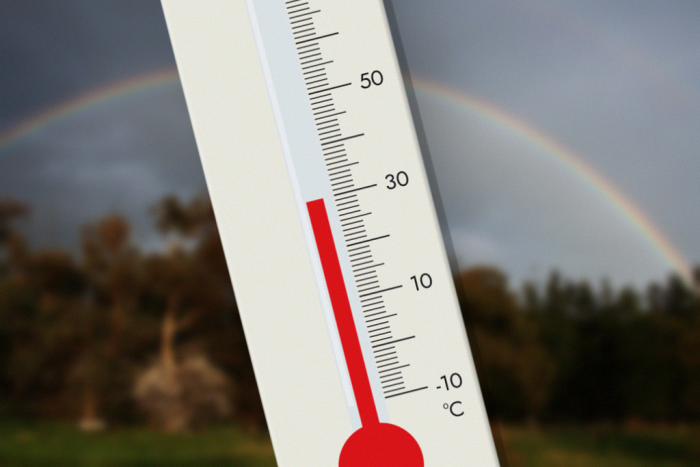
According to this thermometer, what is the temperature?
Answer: 30 °C
